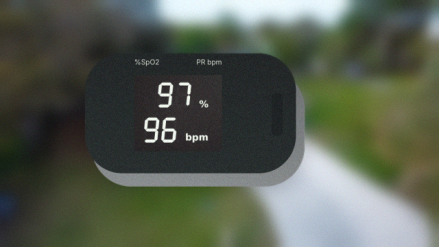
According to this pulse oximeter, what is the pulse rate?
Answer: 96 bpm
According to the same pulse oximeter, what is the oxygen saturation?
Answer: 97 %
